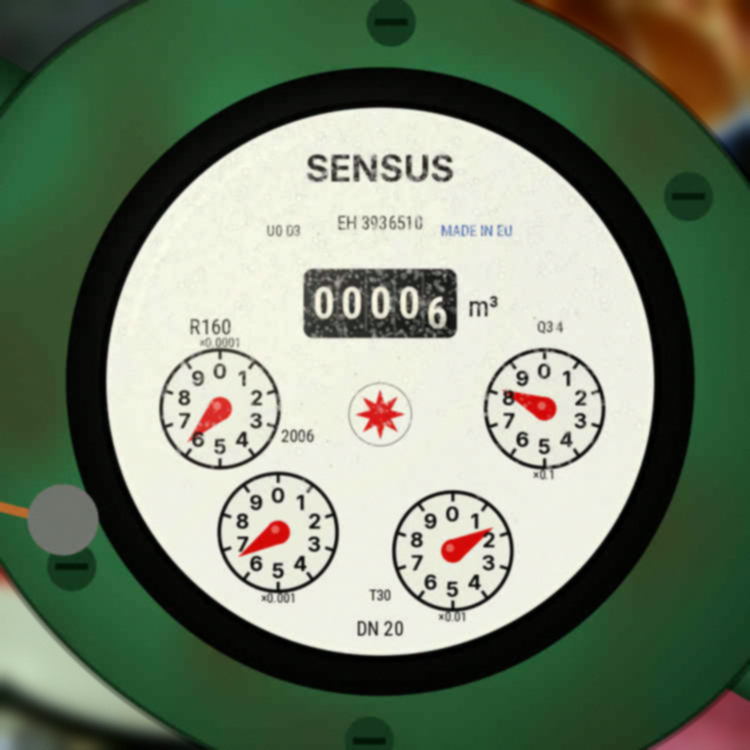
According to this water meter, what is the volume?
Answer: 5.8166 m³
